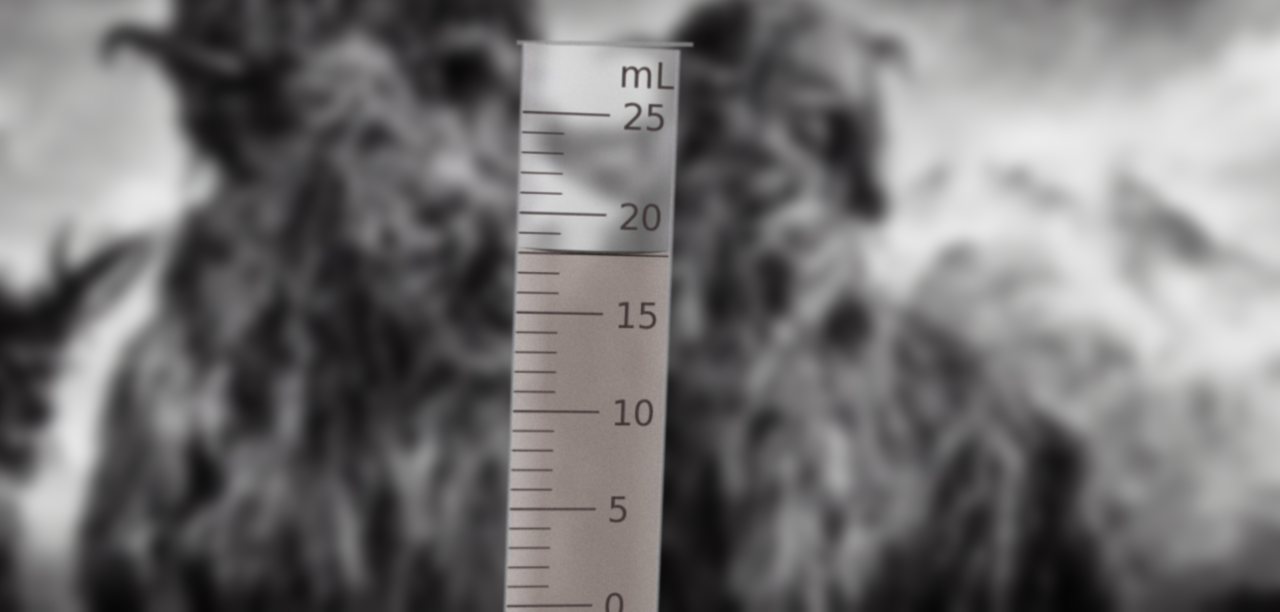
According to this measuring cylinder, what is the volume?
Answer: 18 mL
